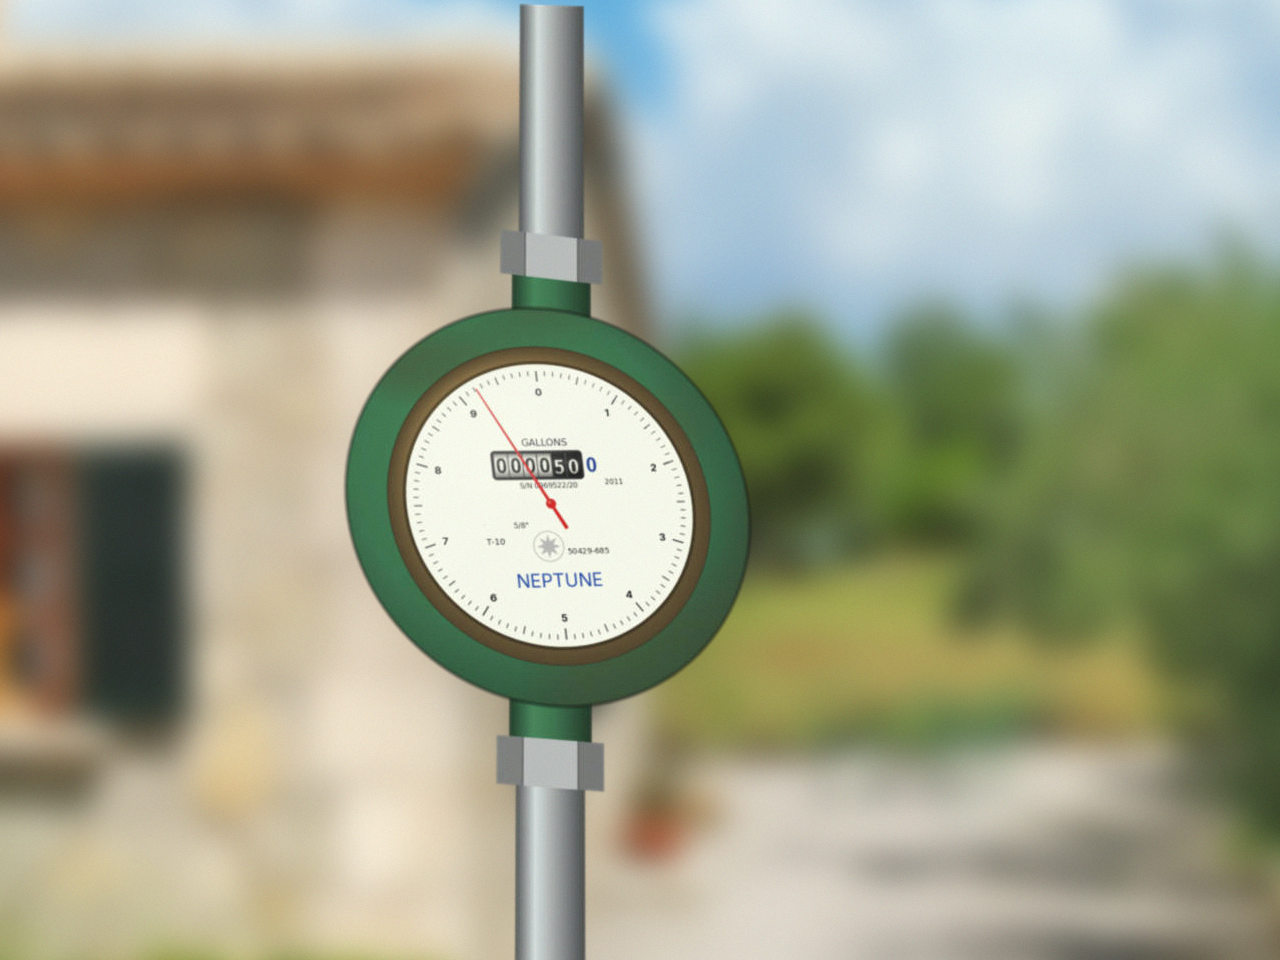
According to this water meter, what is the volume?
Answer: 499.2 gal
